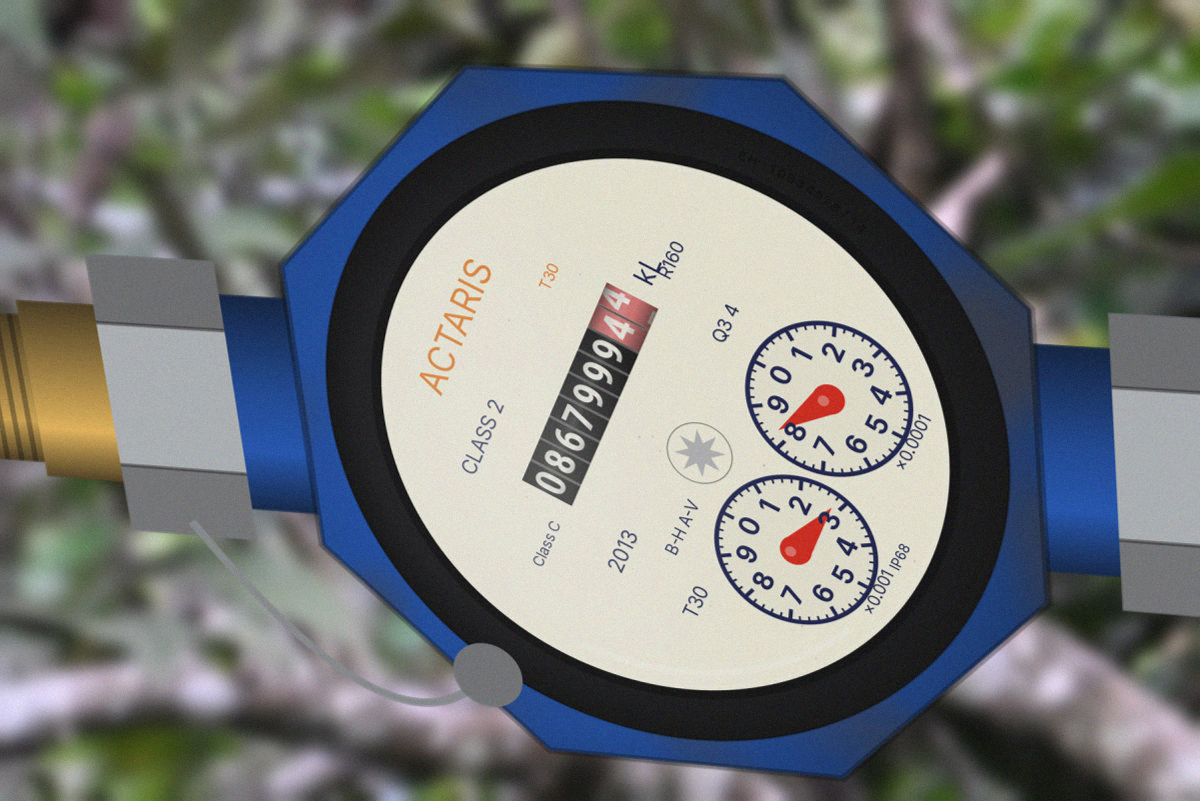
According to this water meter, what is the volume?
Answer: 867999.4428 kL
